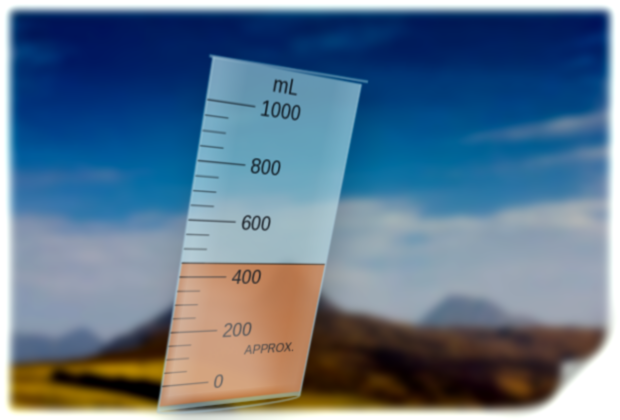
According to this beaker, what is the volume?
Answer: 450 mL
